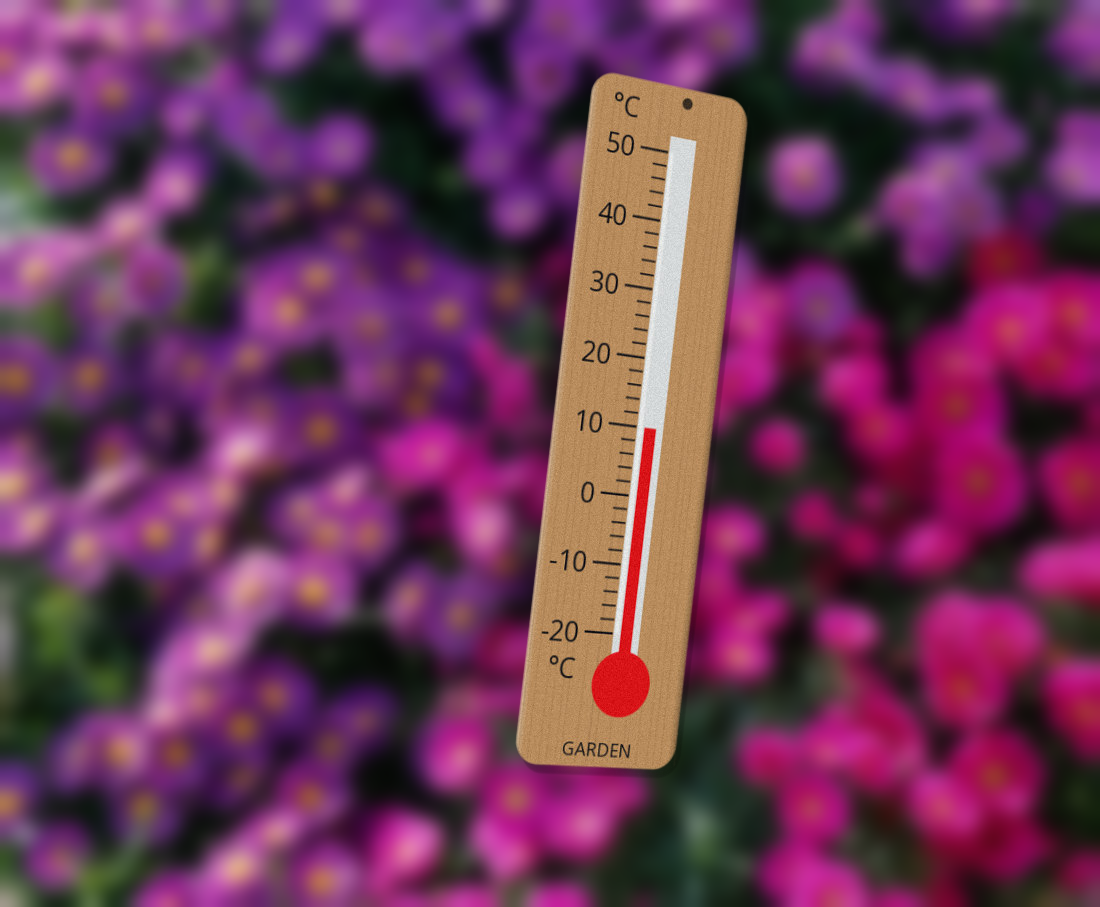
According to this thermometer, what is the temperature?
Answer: 10 °C
